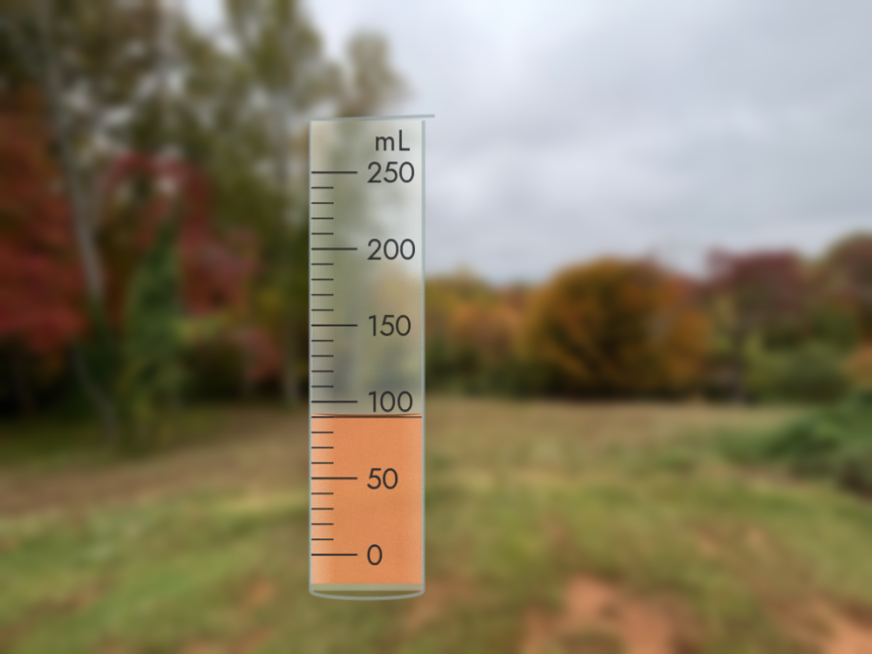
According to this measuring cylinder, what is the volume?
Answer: 90 mL
